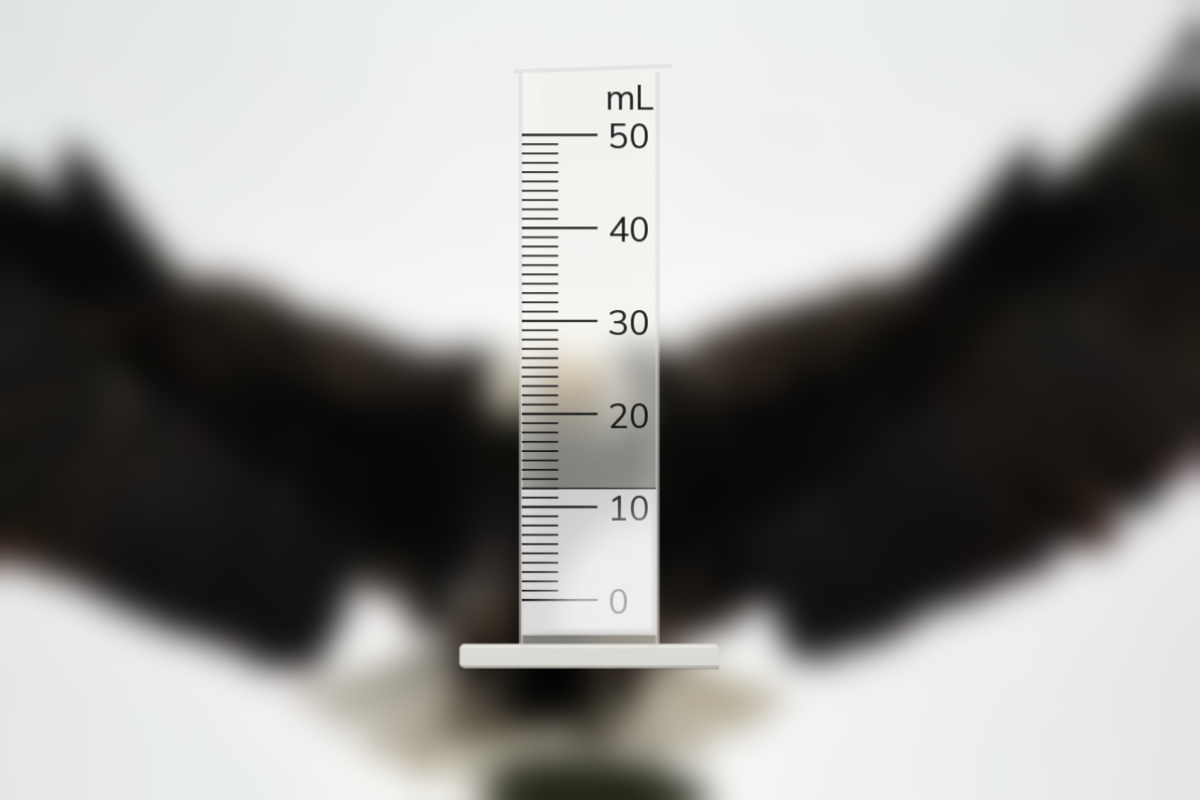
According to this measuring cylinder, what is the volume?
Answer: 12 mL
